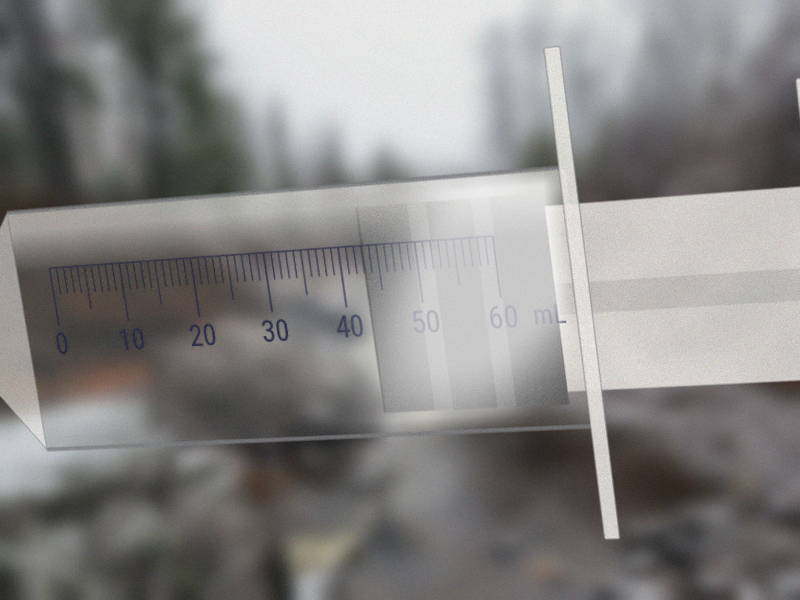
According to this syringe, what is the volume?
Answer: 43 mL
